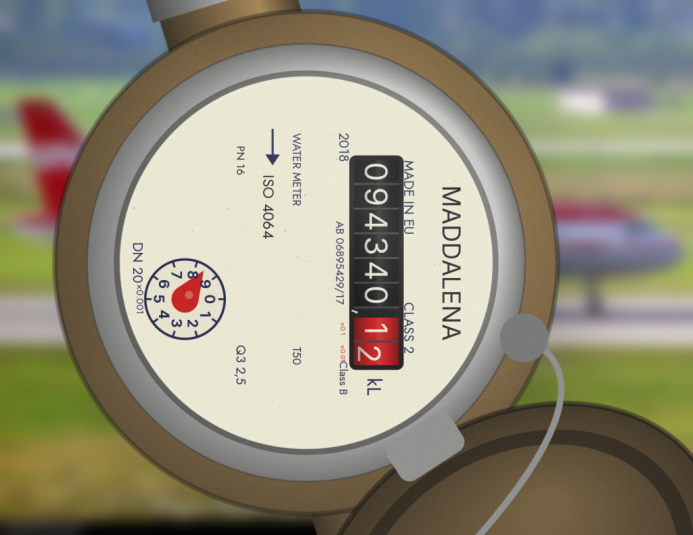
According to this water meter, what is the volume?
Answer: 94340.118 kL
